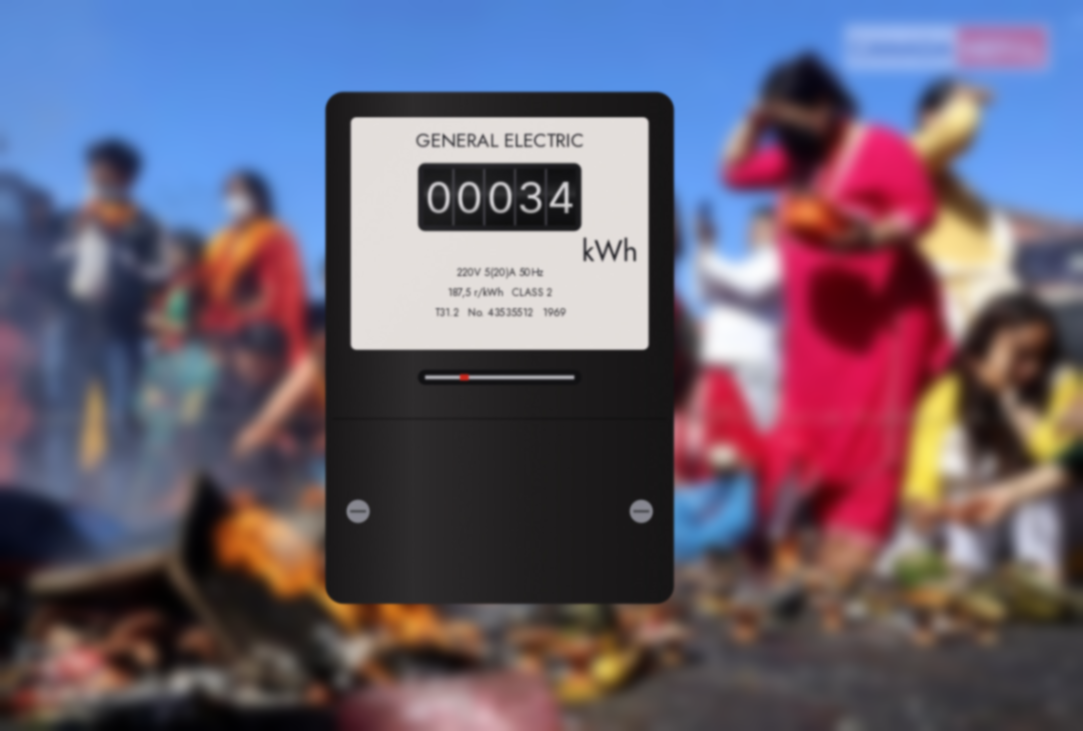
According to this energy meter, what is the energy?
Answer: 34 kWh
